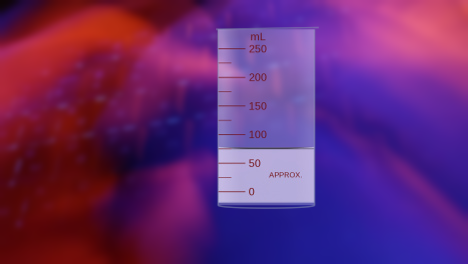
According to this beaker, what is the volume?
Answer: 75 mL
